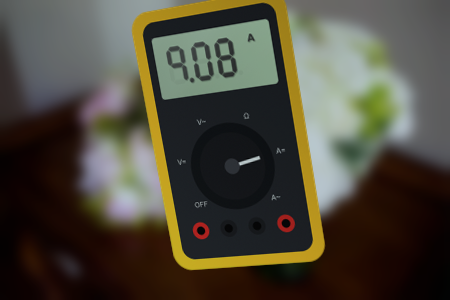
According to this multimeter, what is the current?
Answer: 9.08 A
